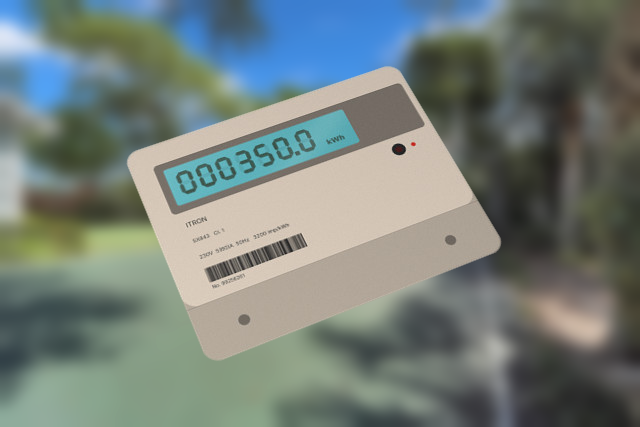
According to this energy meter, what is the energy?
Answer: 350.0 kWh
